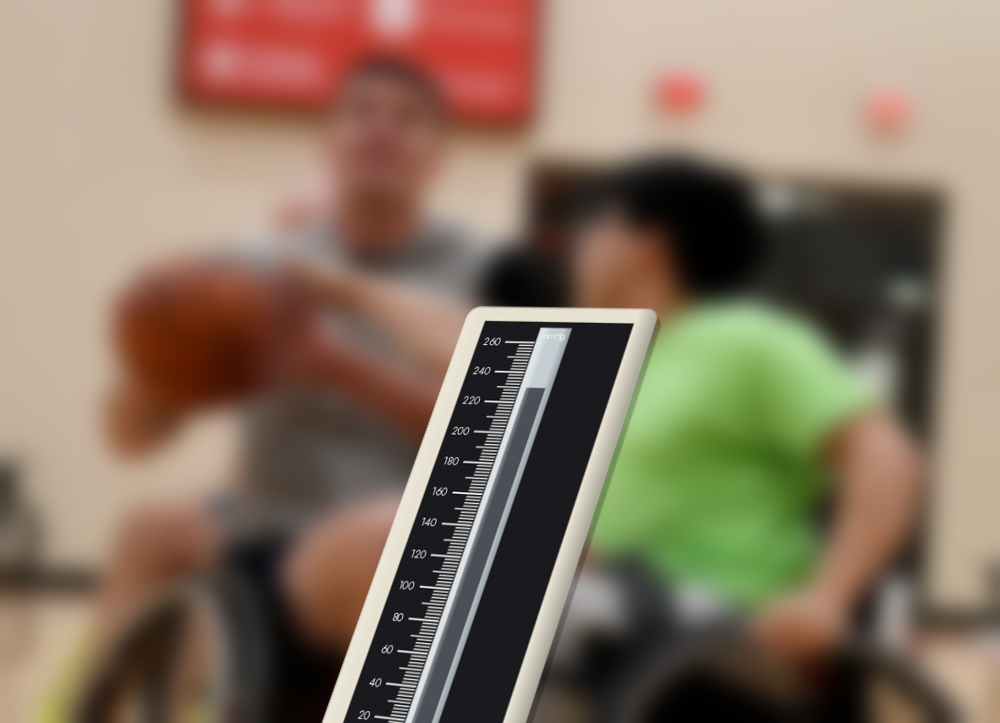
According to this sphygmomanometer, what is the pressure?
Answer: 230 mmHg
